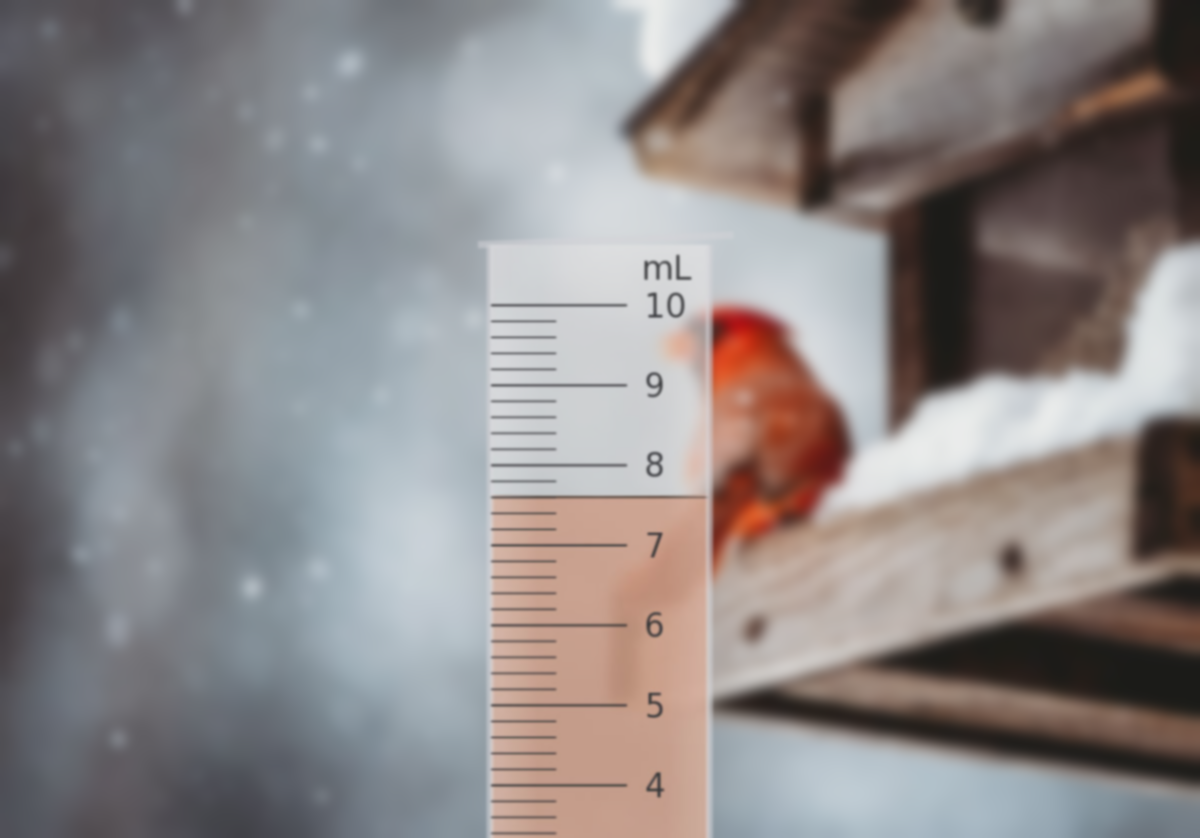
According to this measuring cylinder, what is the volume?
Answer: 7.6 mL
